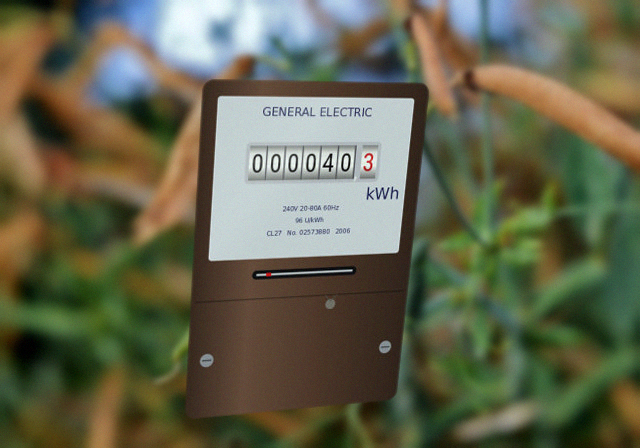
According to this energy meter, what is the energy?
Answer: 40.3 kWh
